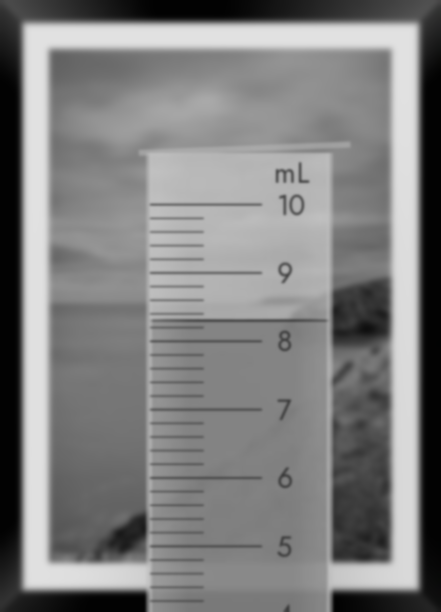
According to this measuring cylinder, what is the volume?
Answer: 8.3 mL
